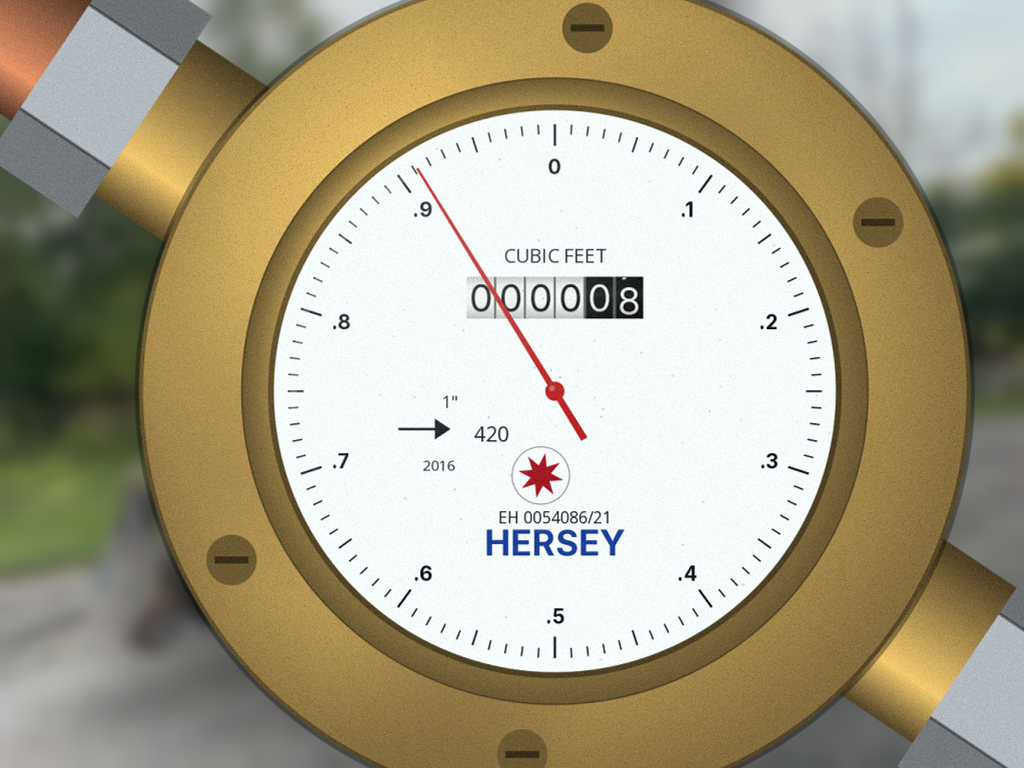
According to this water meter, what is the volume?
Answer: 7.91 ft³
